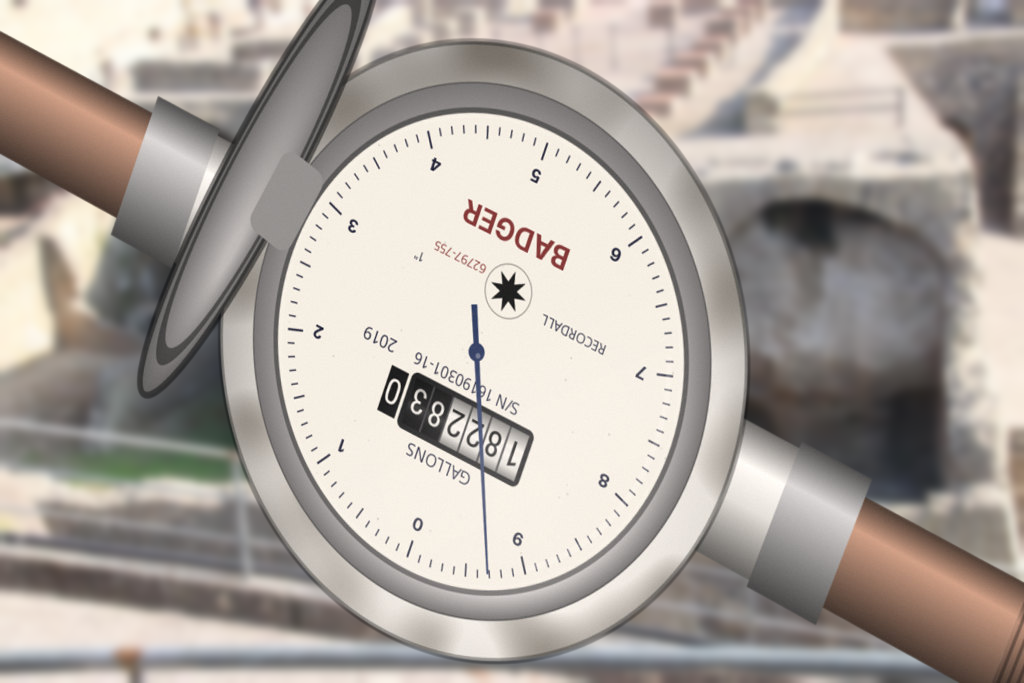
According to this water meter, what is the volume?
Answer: 1822829.3 gal
